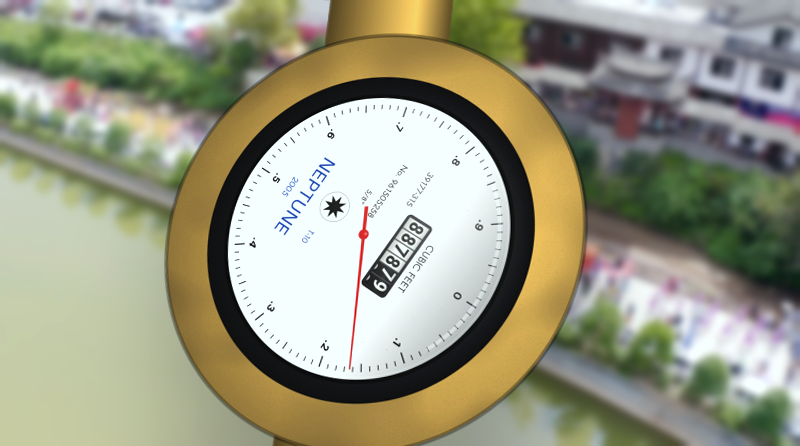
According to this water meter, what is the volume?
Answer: 887879.16 ft³
